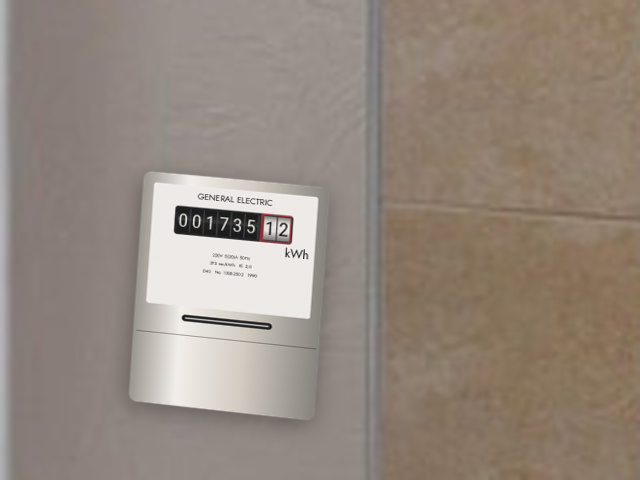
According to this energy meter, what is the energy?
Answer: 1735.12 kWh
